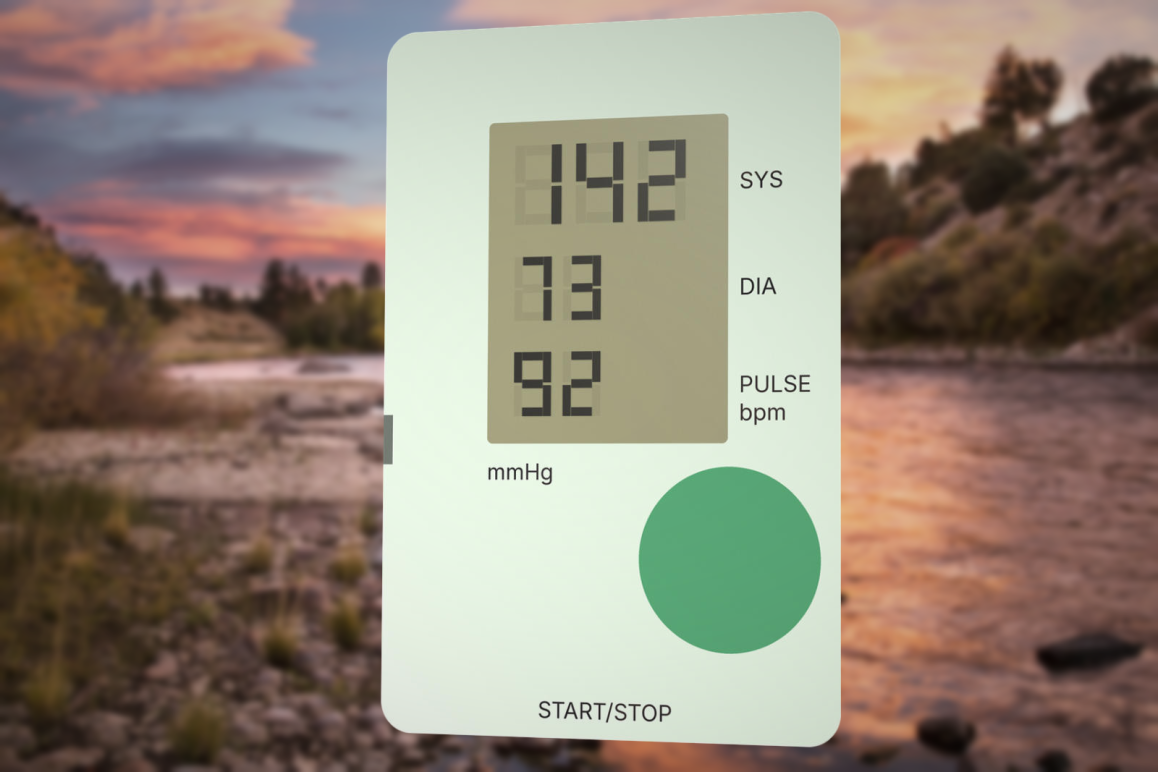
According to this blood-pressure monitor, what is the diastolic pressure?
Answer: 73 mmHg
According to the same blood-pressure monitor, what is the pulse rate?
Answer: 92 bpm
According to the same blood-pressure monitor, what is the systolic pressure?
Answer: 142 mmHg
